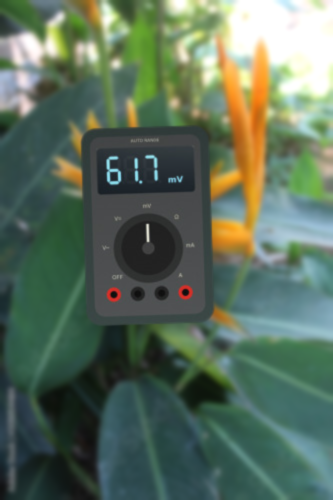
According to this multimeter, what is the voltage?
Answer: 61.7 mV
